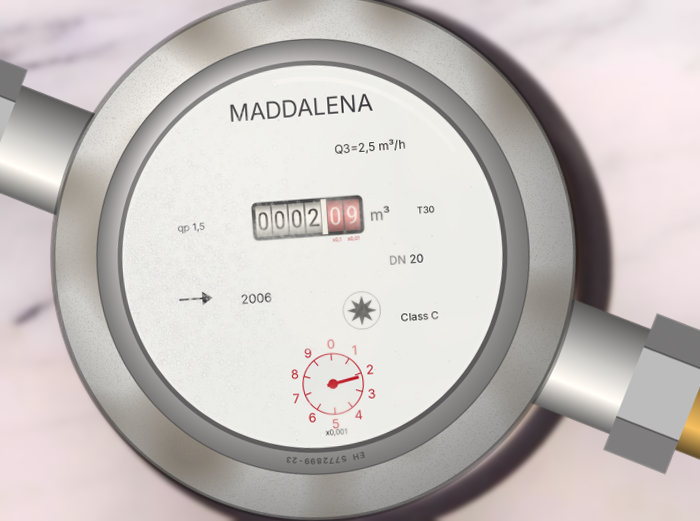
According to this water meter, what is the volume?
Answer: 2.092 m³
